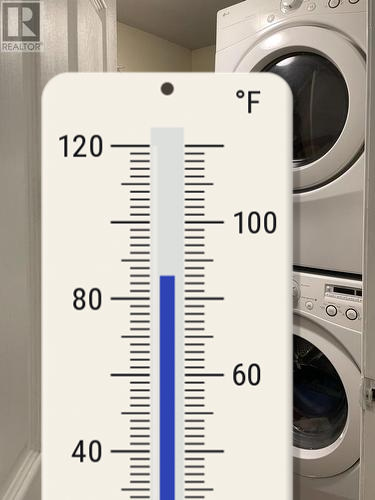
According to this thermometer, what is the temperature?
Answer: 86 °F
